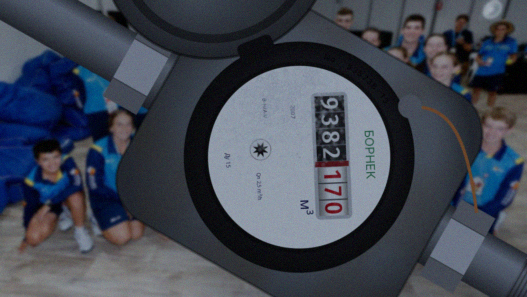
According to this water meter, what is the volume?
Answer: 9382.170 m³
